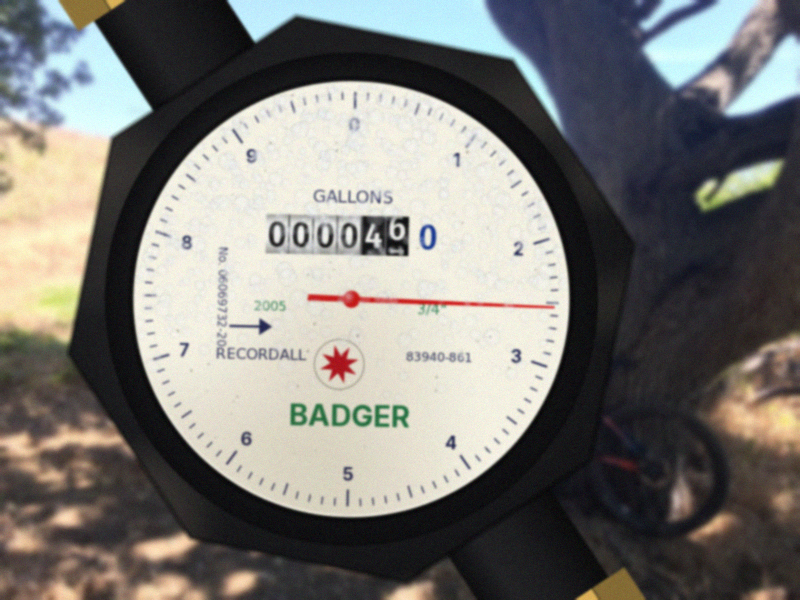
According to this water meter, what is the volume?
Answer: 462.5 gal
